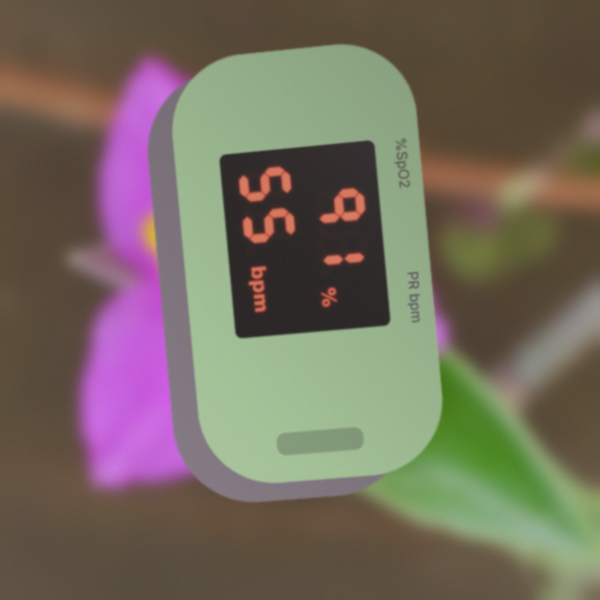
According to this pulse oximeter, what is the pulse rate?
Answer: 55 bpm
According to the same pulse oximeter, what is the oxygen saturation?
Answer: 91 %
